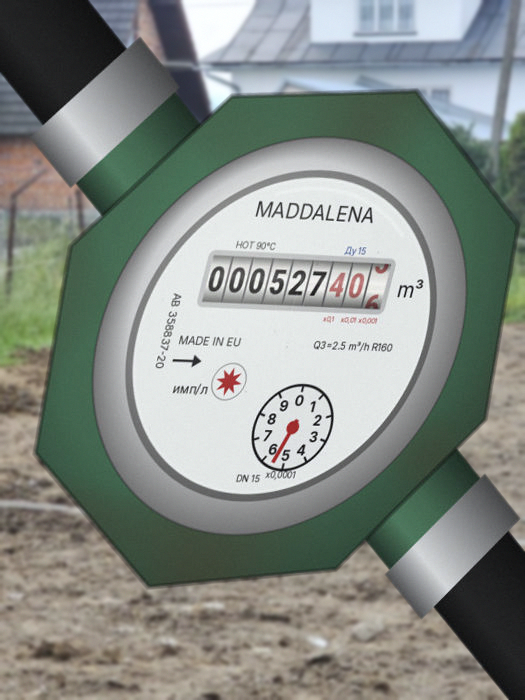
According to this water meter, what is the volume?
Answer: 527.4055 m³
